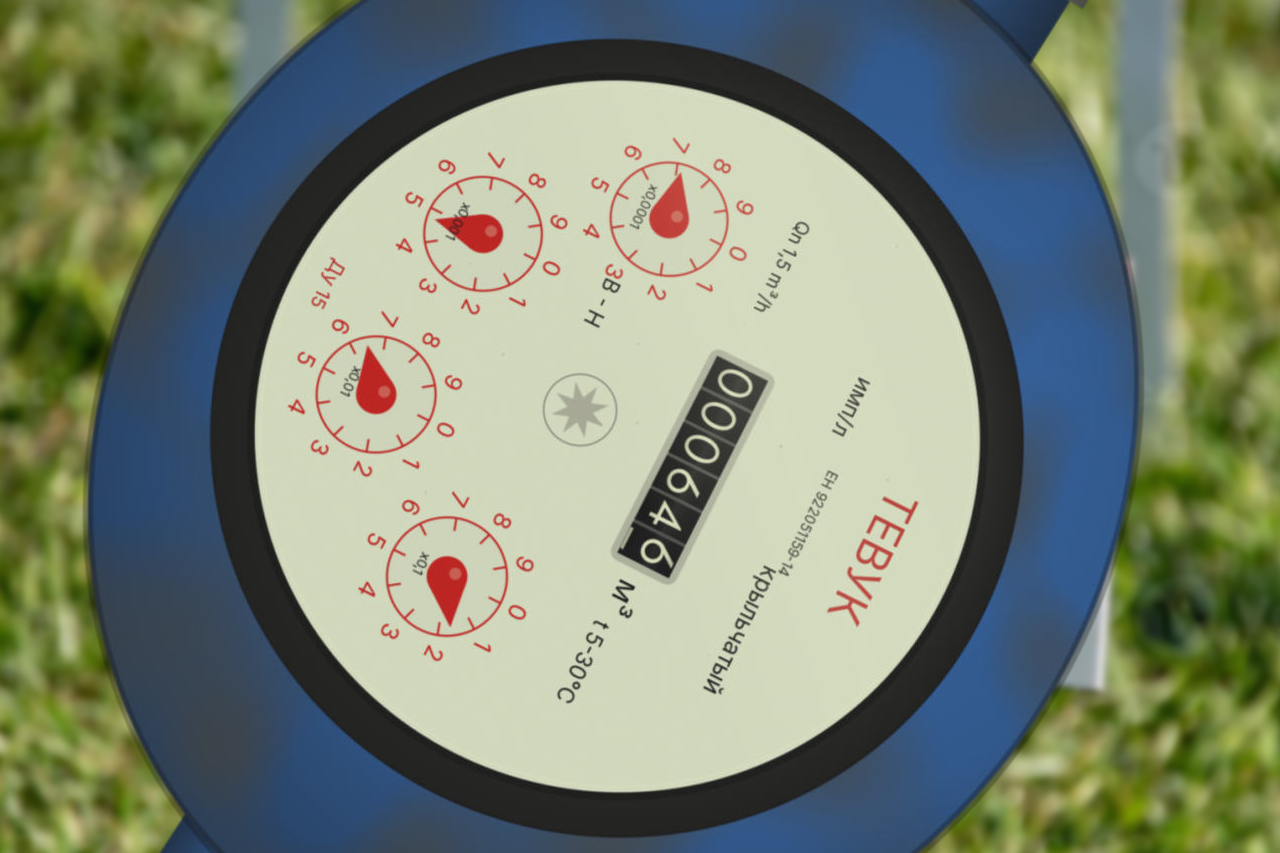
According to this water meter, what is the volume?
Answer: 646.1647 m³
